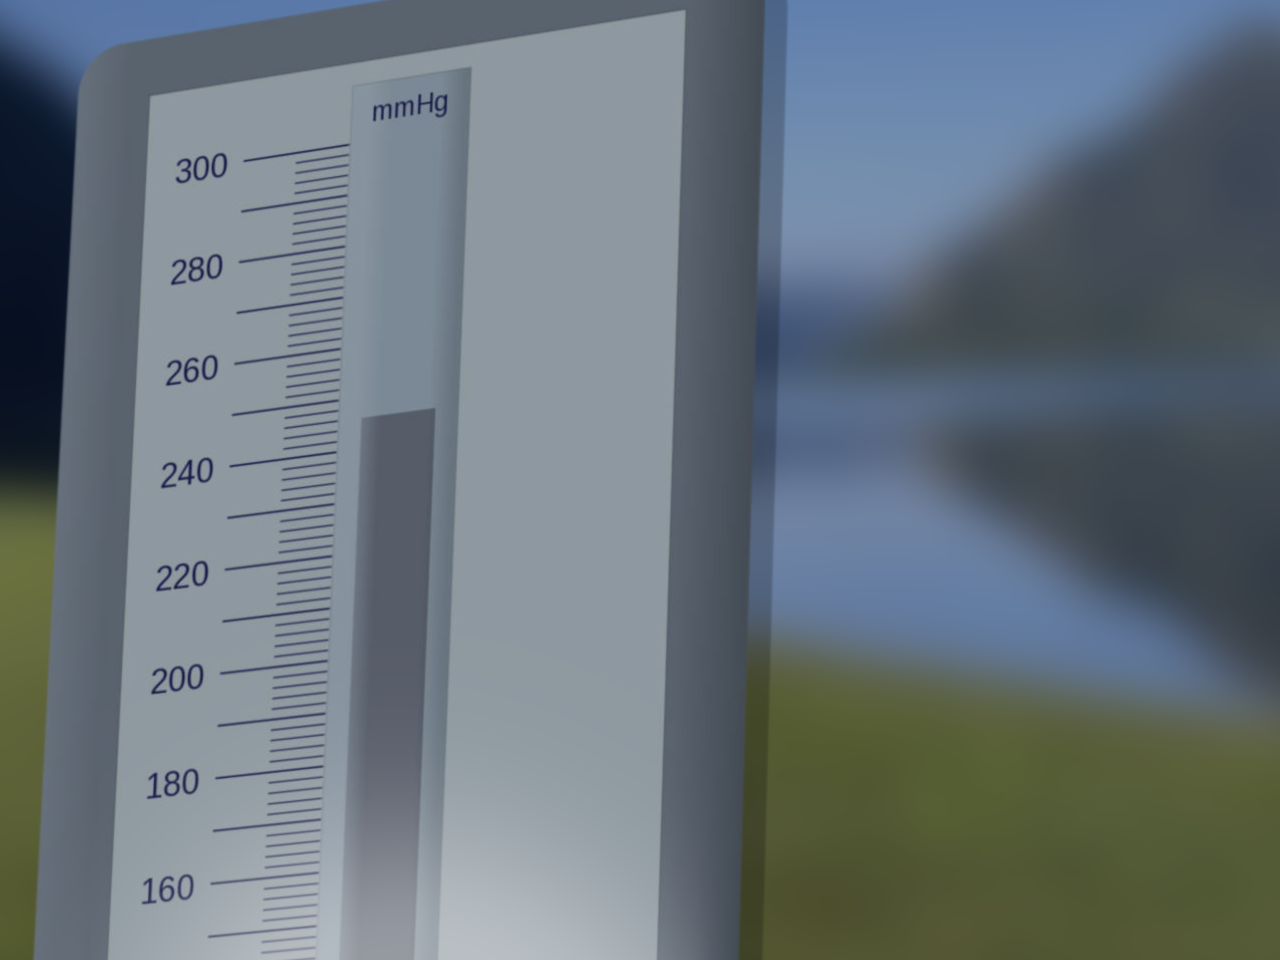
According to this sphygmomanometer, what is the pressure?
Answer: 246 mmHg
